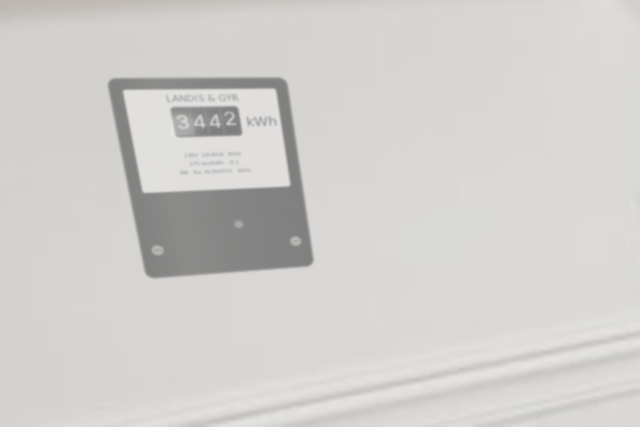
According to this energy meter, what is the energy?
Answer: 3442 kWh
